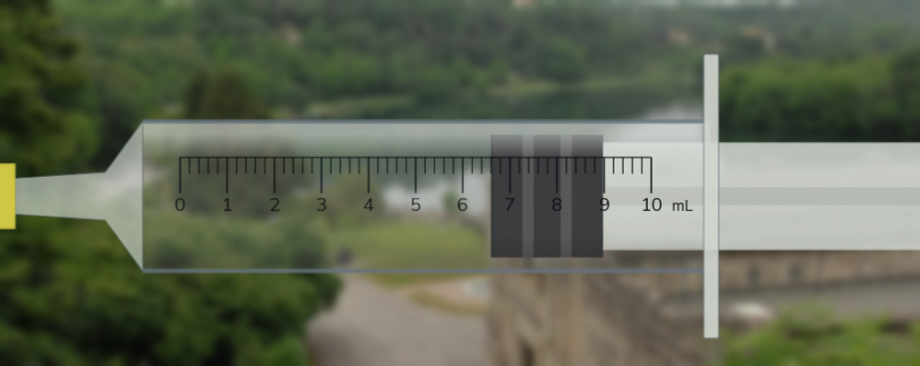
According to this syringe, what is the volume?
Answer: 6.6 mL
